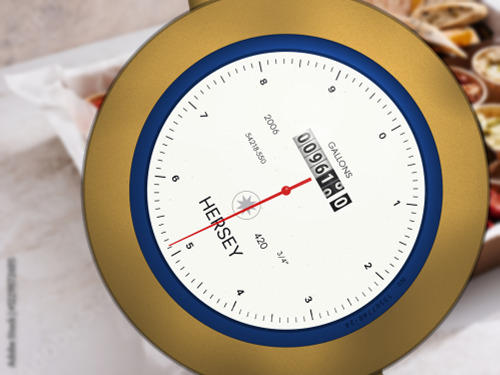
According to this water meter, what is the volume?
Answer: 96185.1 gal
